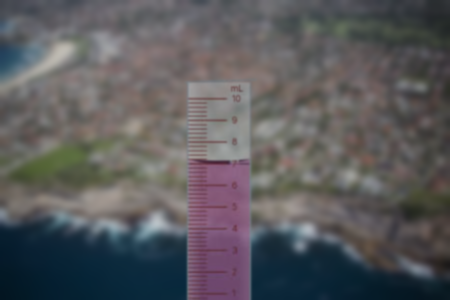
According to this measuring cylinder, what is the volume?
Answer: 7 mL
